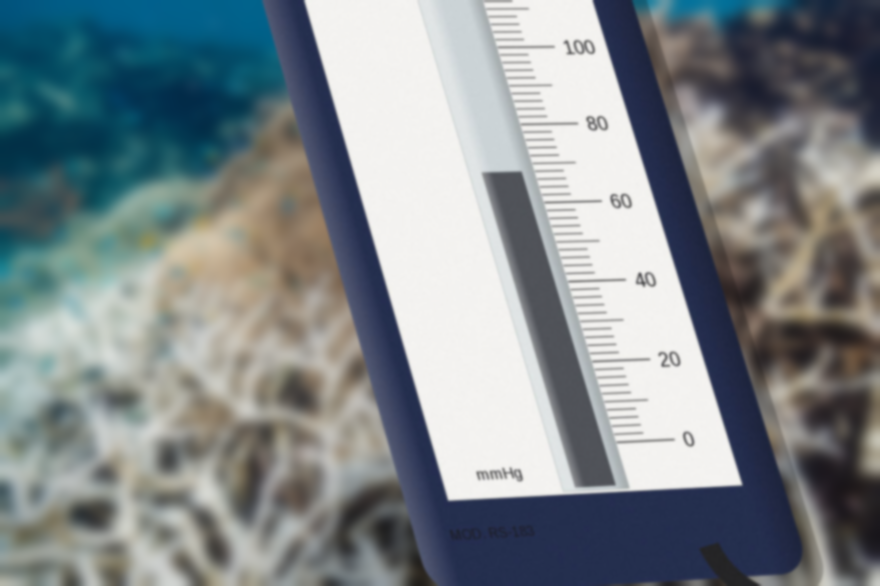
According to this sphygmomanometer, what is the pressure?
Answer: 68 mmHg
